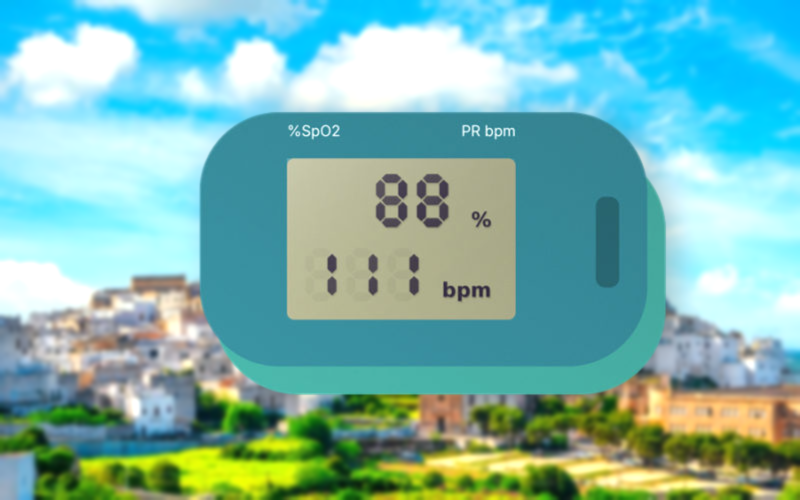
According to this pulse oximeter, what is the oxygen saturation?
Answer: 88 %
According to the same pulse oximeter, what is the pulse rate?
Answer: 111 bpm
